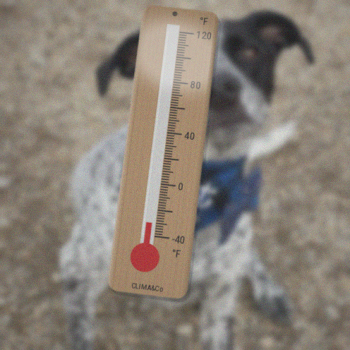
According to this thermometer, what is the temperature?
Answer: -30 °F
